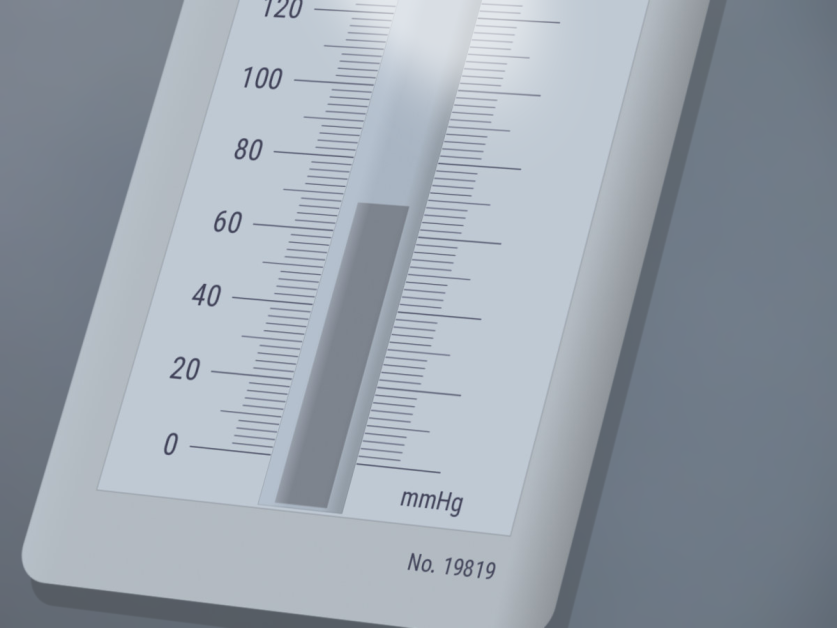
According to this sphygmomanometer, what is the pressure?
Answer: 68 mmHg
